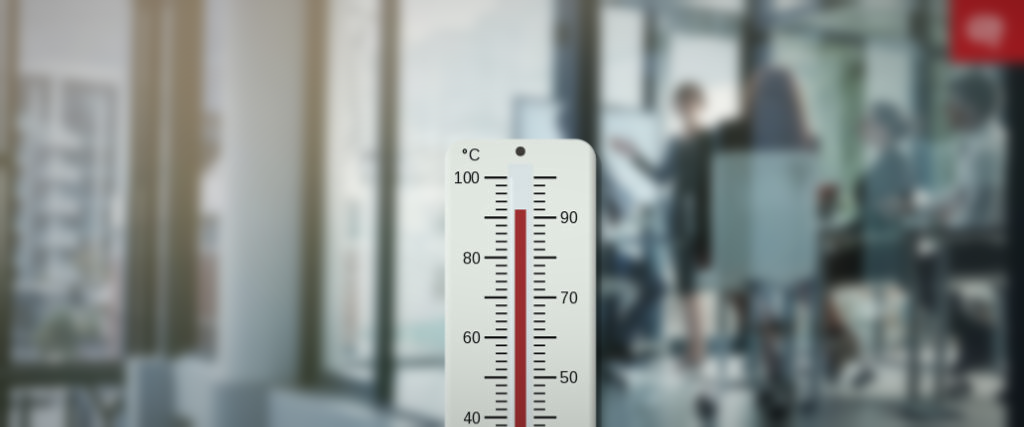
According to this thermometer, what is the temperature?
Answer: 92 °C
